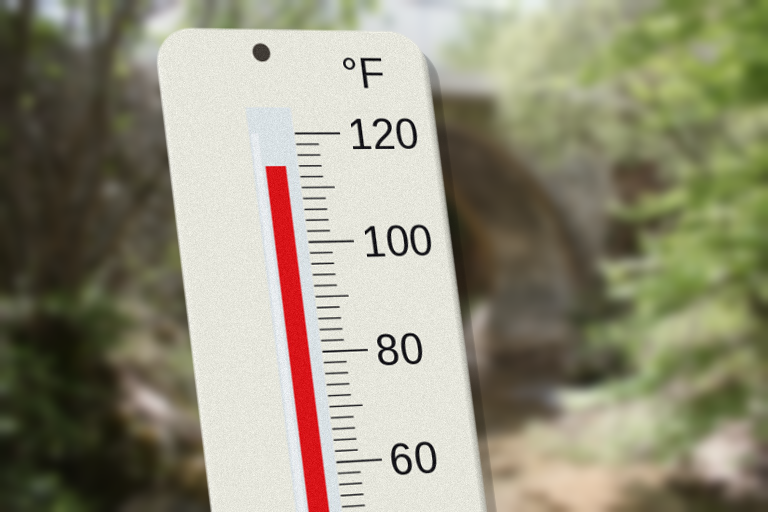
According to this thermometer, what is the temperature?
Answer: 114 °F
